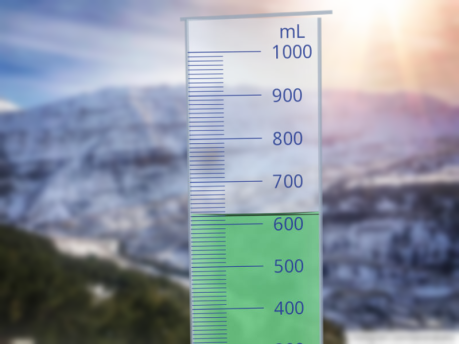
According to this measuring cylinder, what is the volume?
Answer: 620 mL
